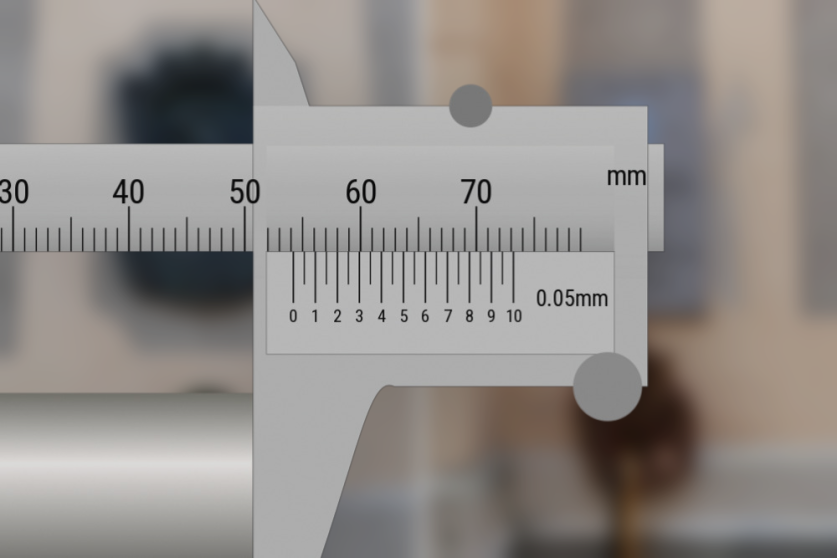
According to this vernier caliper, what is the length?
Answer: 54.2 mm
